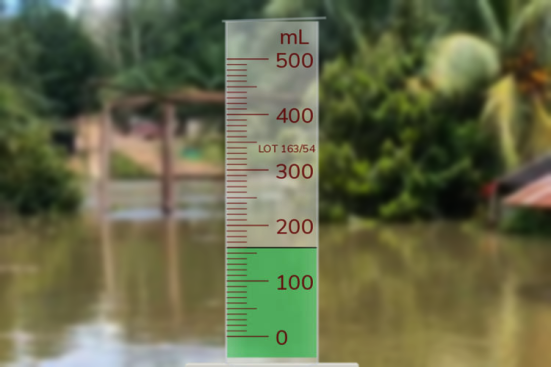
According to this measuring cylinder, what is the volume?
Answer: 160 mL
